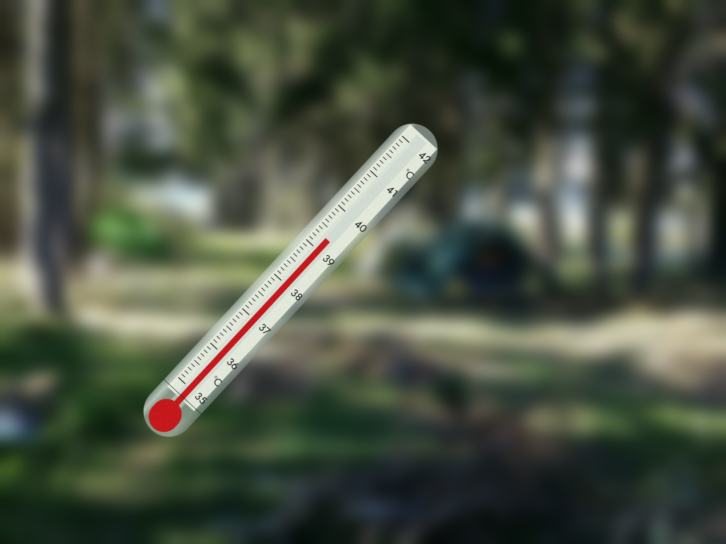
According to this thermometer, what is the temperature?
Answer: 39.3 °C
